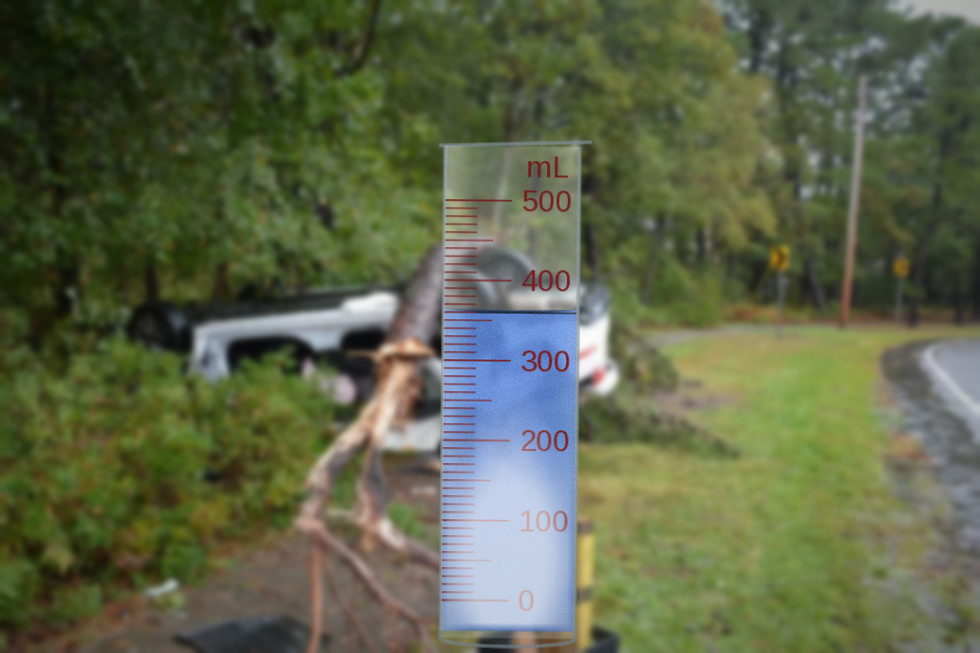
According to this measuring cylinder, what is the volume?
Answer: 360 mL
